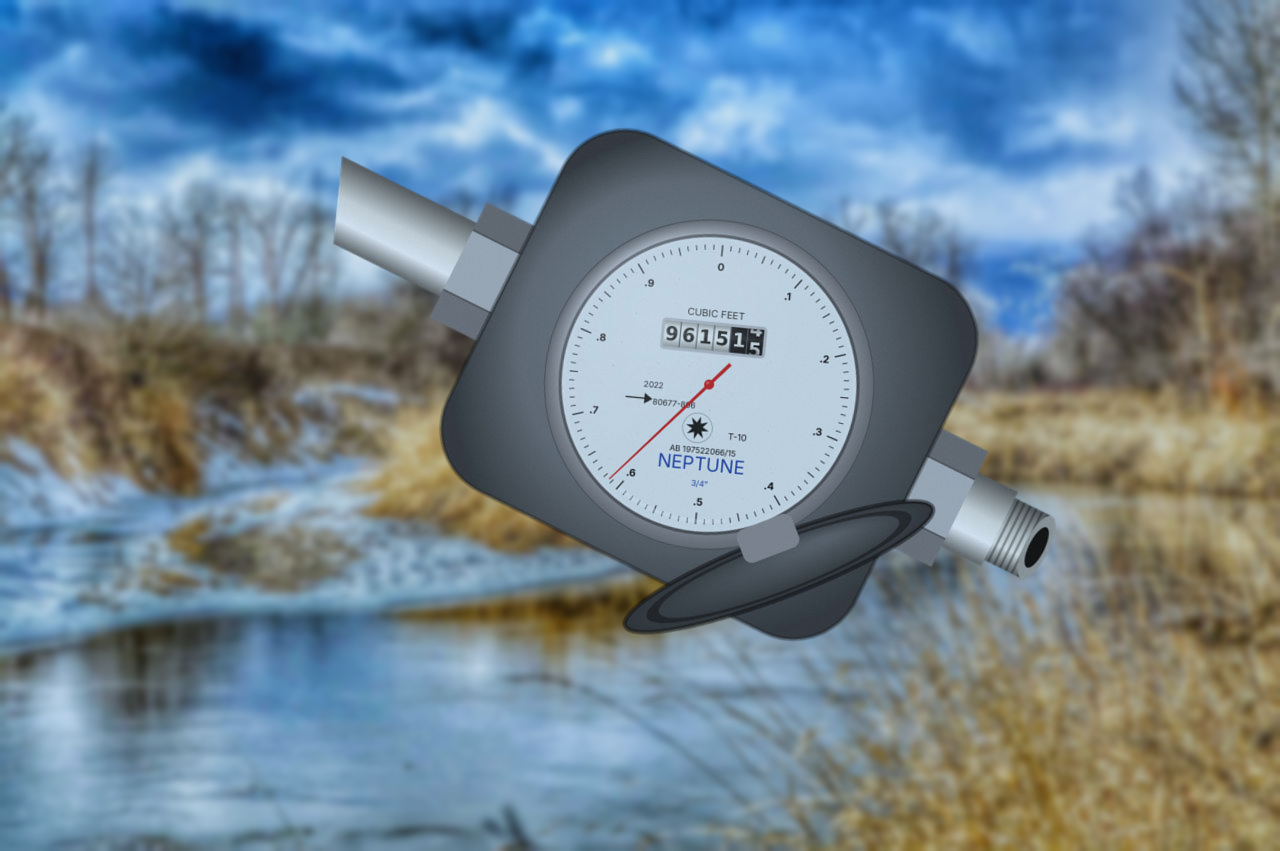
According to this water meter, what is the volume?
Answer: 961514.61 ft³
